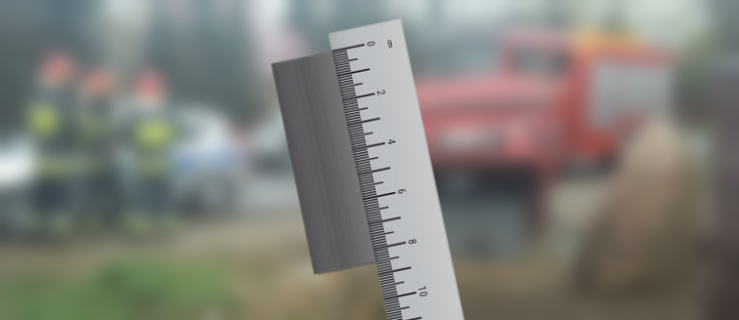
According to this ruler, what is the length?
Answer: 8.5 cm
